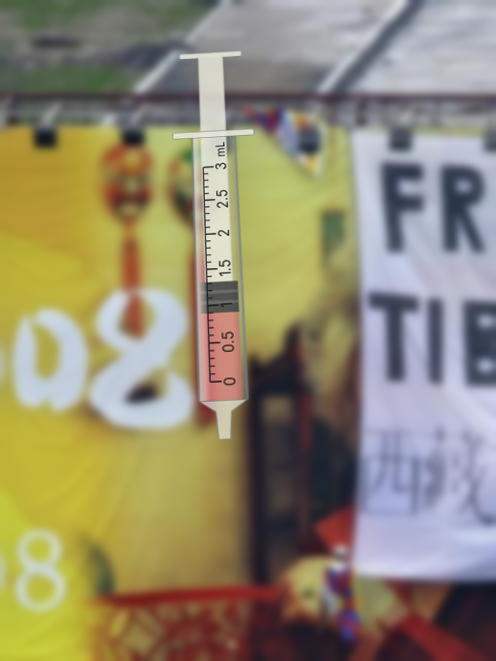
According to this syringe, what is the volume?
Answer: 0.9 mL
